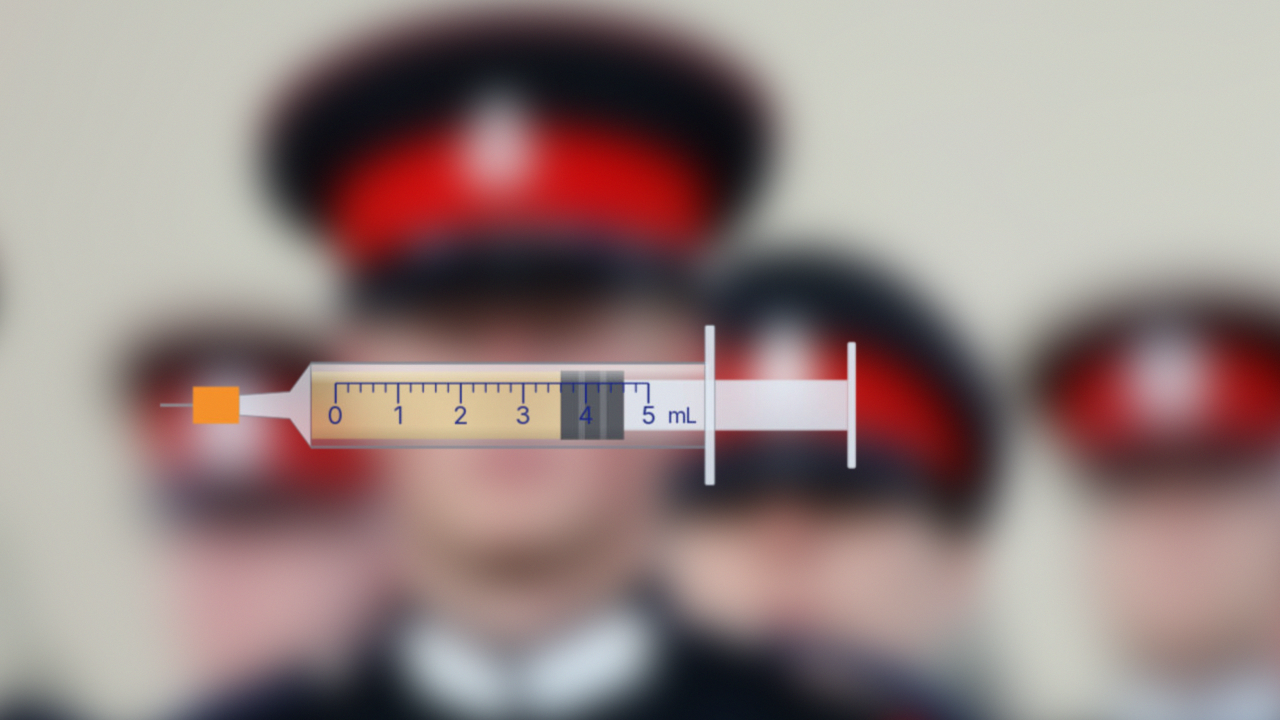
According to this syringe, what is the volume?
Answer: 3.6 mL
